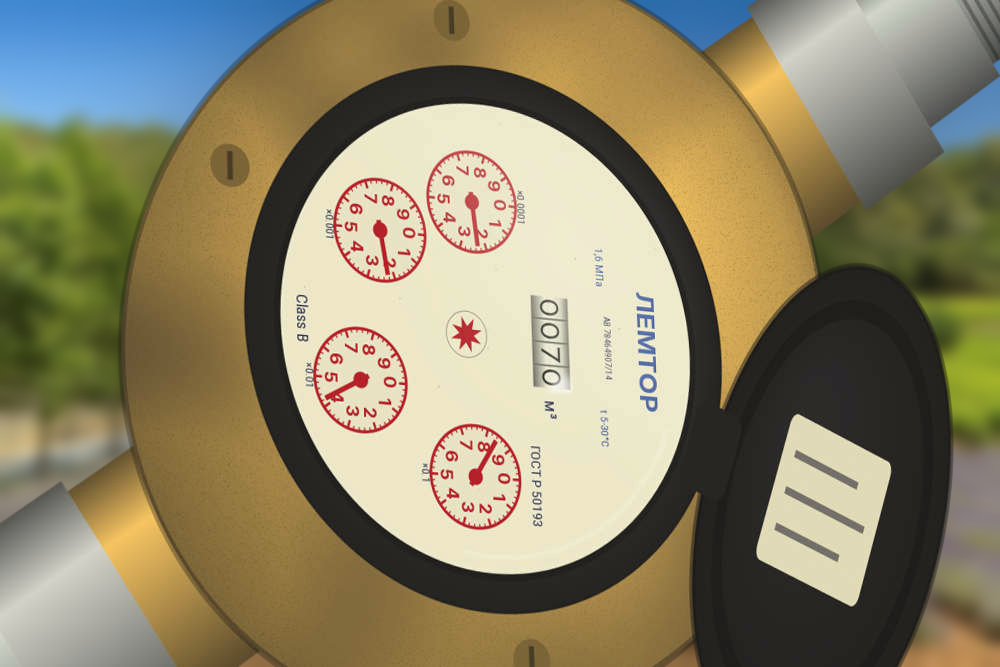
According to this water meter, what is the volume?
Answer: 70.8422 m³
